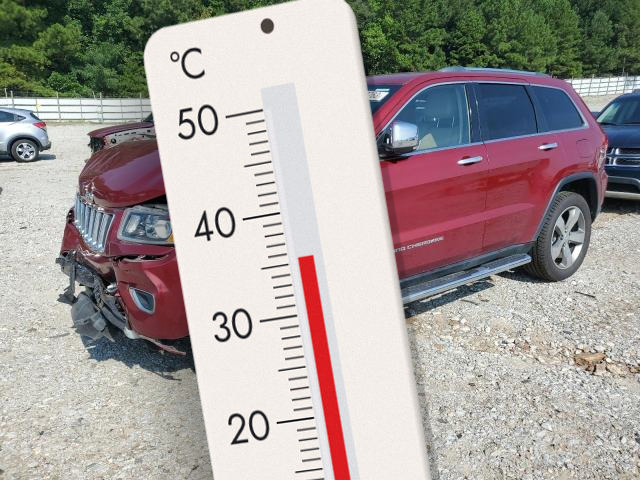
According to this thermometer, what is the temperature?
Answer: 35.5 °C
